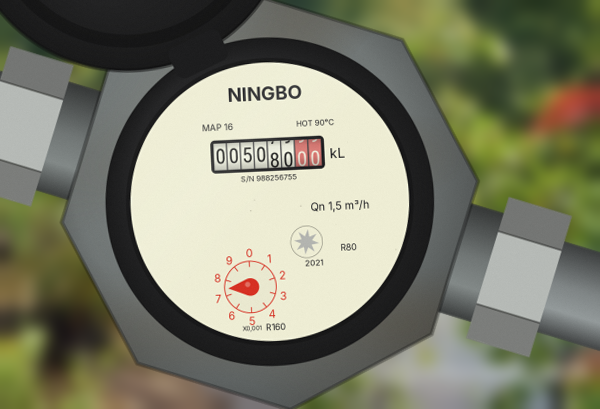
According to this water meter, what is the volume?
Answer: 5079.997 kL
